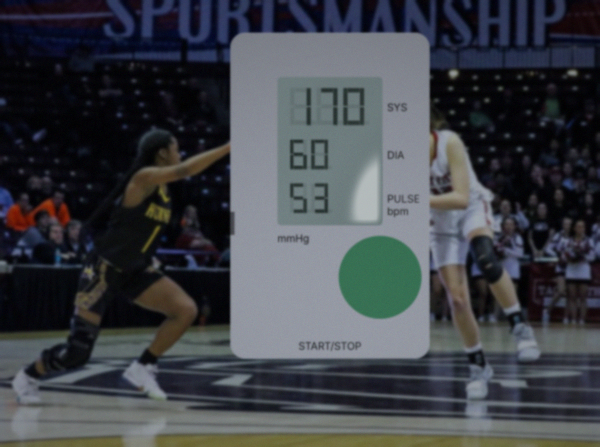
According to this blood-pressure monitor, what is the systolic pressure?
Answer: 170 mmHg
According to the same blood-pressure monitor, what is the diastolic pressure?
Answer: 60 mmHg
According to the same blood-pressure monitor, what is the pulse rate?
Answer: 53 bpm
